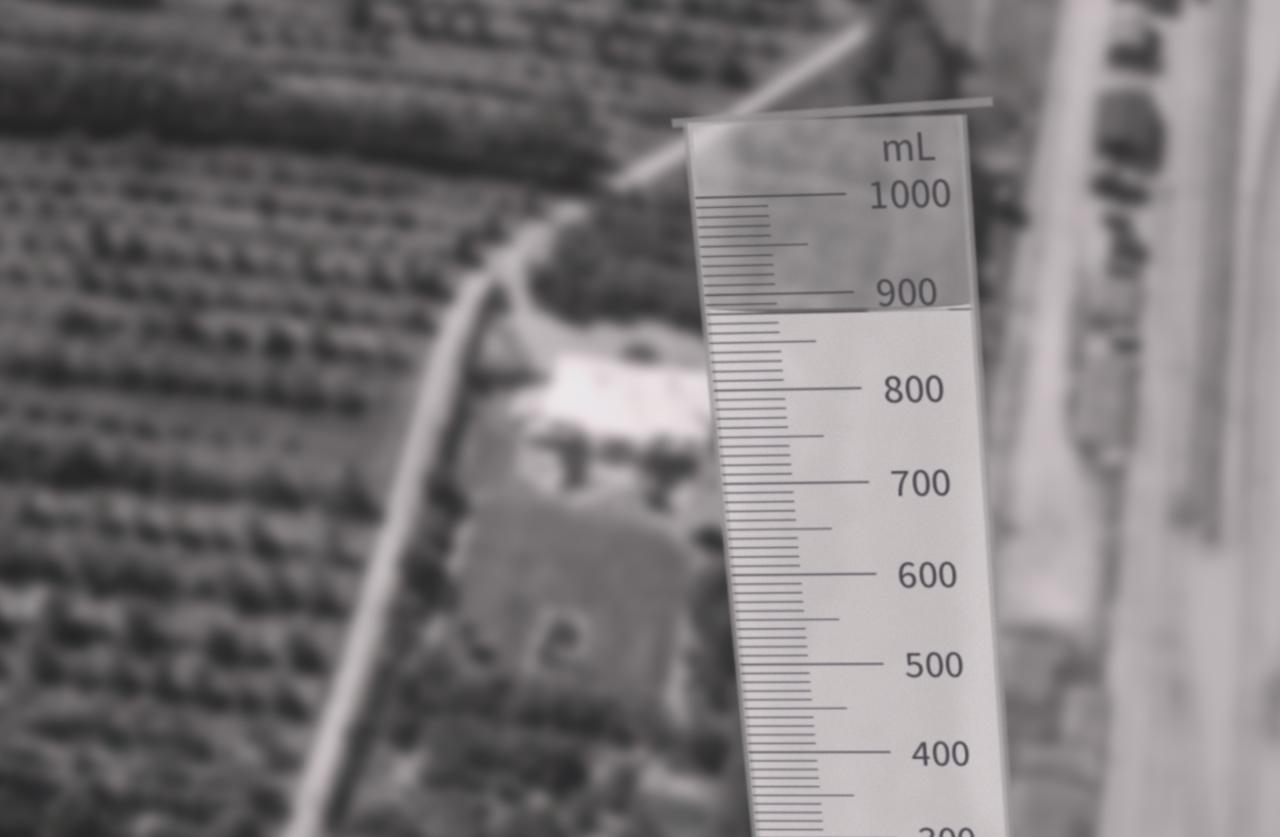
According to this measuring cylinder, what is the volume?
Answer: 880 mL
